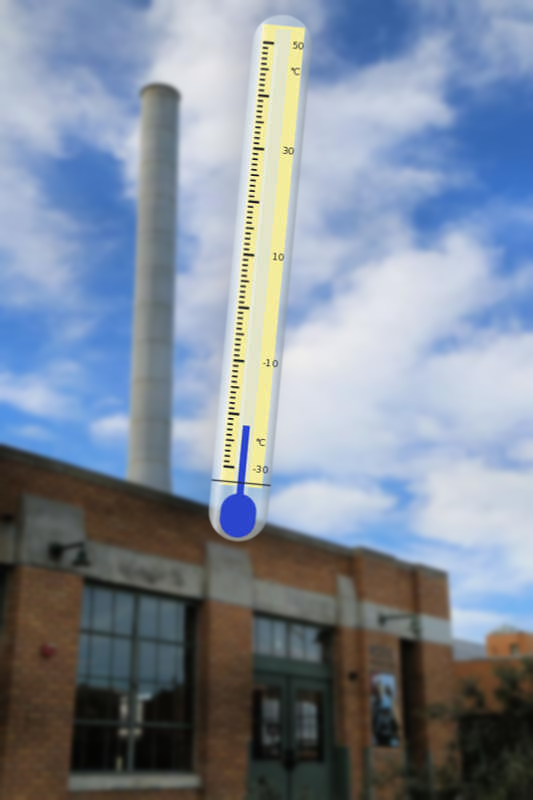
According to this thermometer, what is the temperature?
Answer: -22 °C
